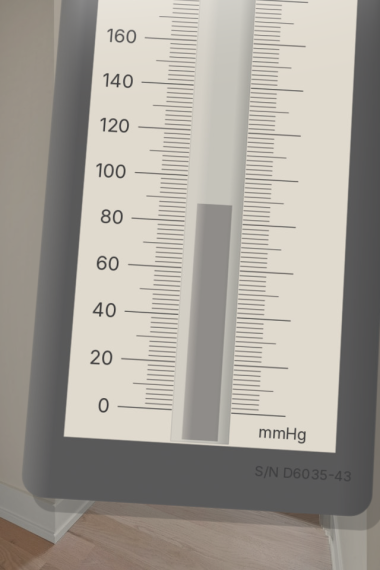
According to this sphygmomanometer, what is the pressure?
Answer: 88 mmHg
